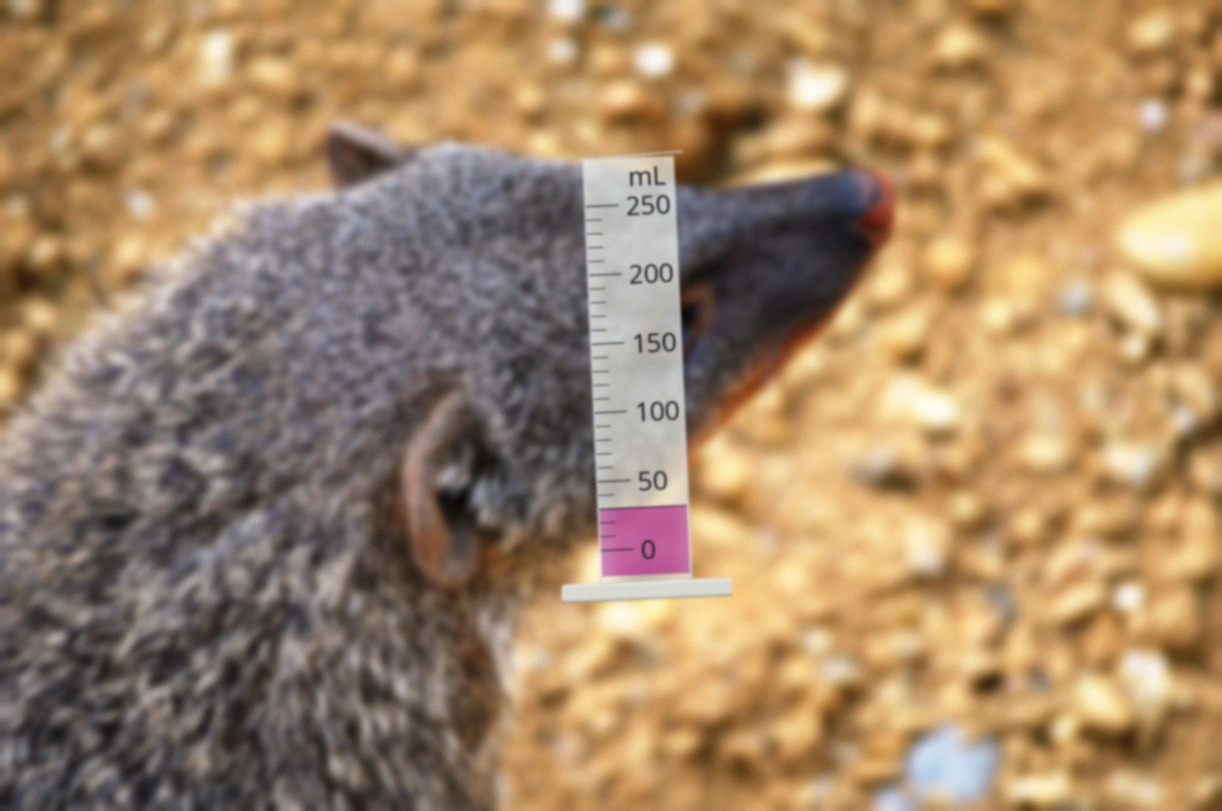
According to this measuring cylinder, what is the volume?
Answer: 30 mL
